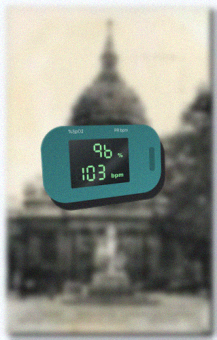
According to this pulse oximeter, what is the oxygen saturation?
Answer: 96 %
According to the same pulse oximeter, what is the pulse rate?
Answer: 103 bpm
